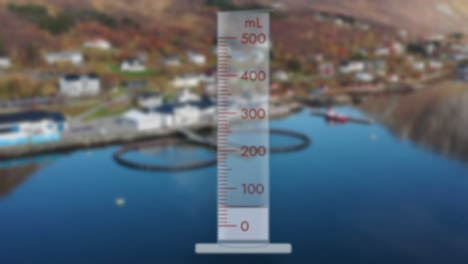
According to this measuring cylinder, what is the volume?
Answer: 50 mL
